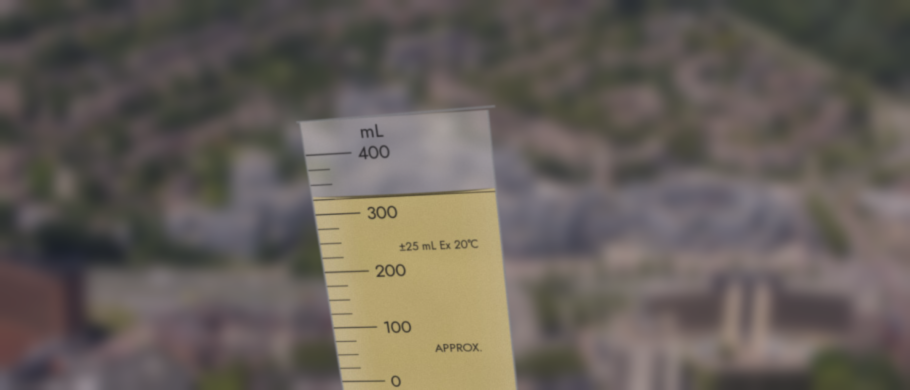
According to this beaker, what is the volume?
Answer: 325 mL
